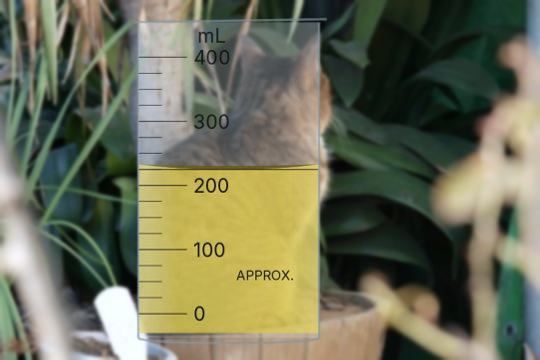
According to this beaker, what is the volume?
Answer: 225 mL
